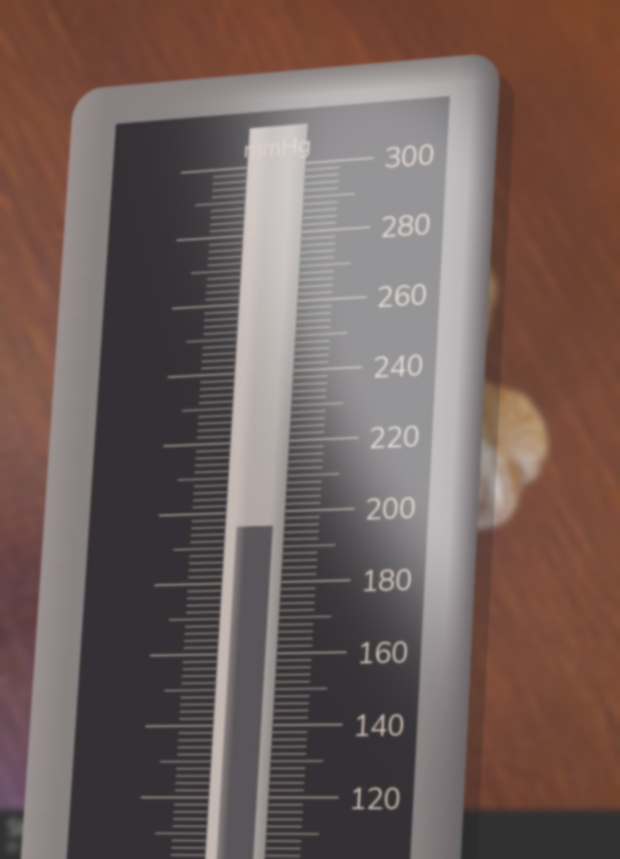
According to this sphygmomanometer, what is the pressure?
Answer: 196 mmHg
